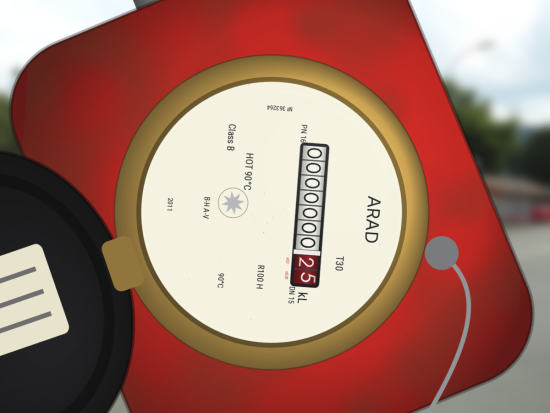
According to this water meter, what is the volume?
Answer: 0.25 kL
